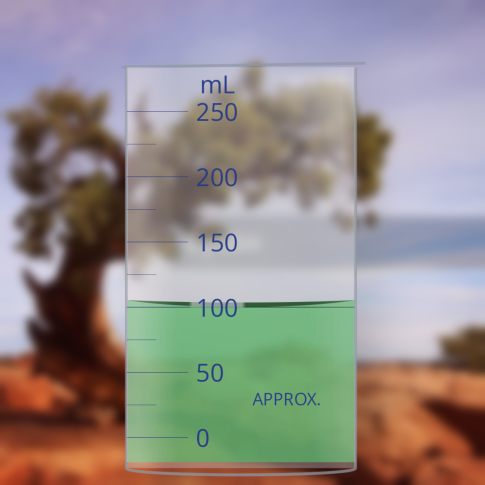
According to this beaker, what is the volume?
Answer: 100 mL
